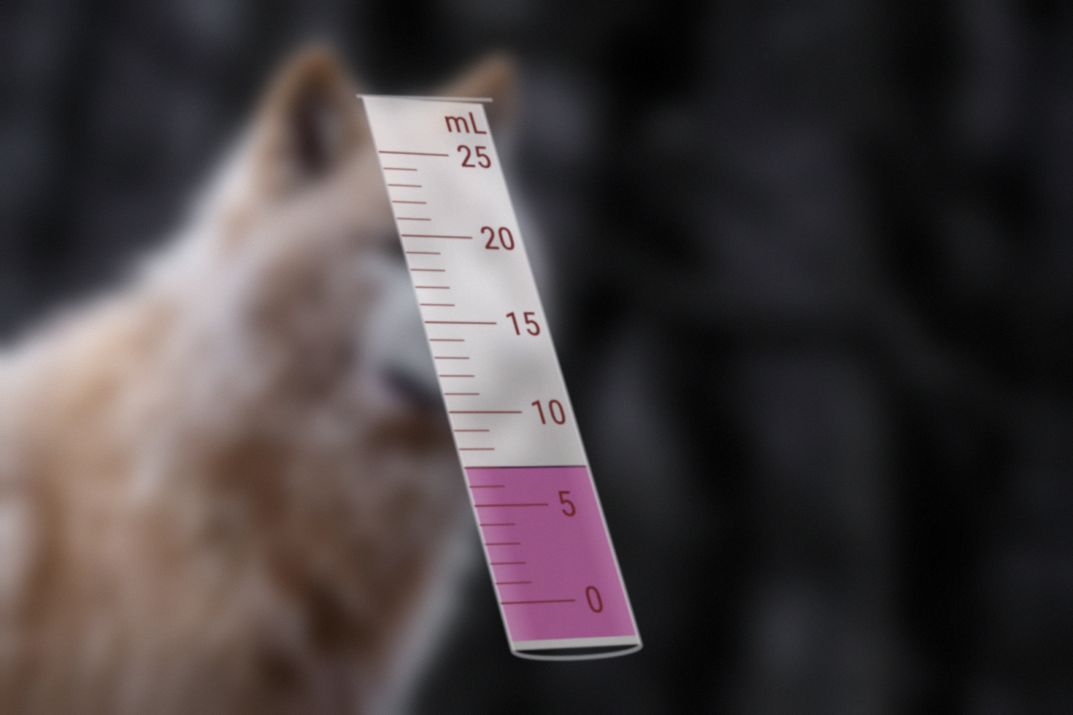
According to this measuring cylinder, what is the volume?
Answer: 7 mL
